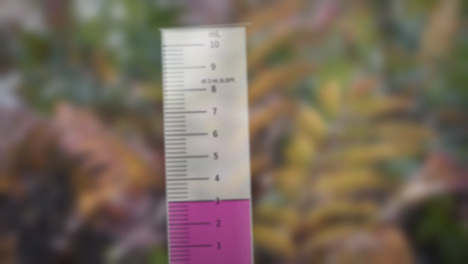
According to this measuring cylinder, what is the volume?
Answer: 3 mL
